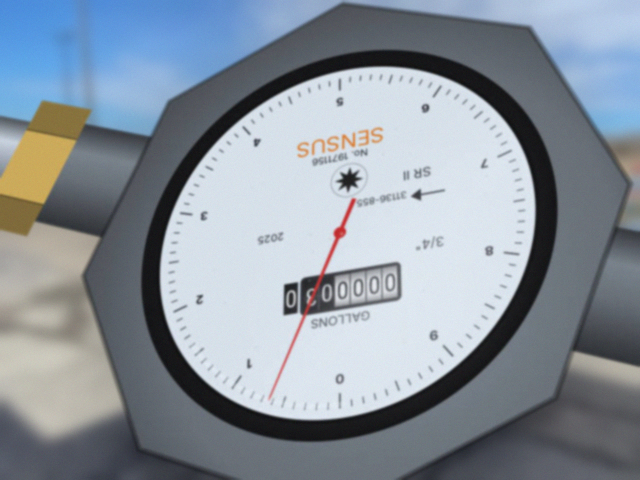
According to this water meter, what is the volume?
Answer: 30.6 gal
